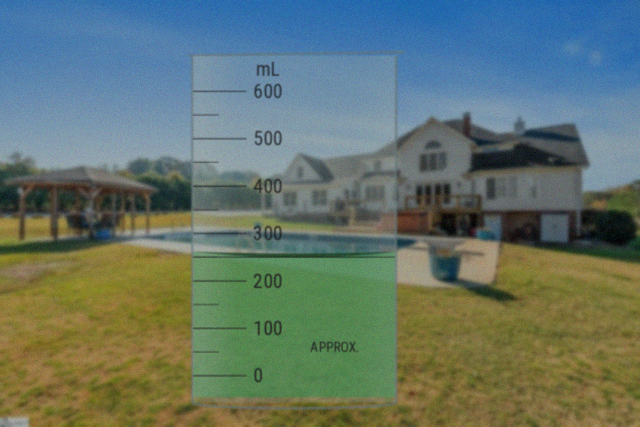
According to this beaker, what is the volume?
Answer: 250 mL
